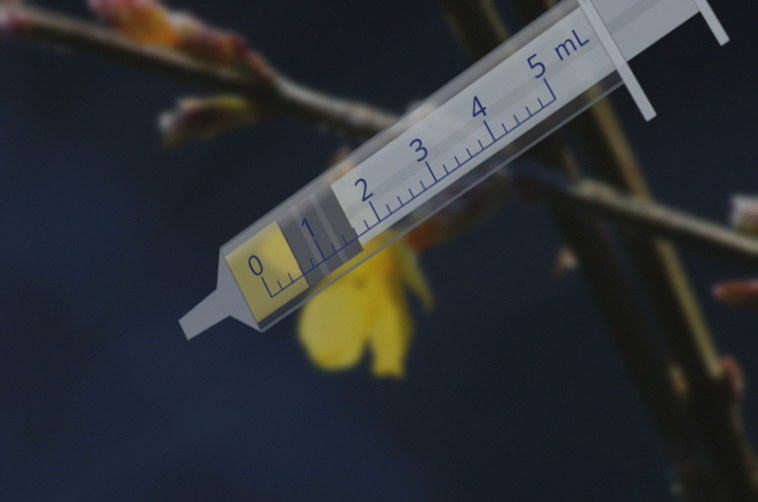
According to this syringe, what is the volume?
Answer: 0.6 mL
